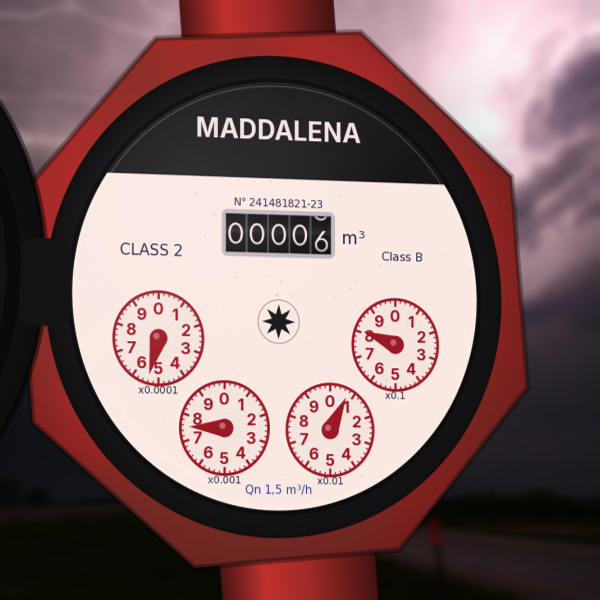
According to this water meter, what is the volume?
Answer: 5.8075 m³
